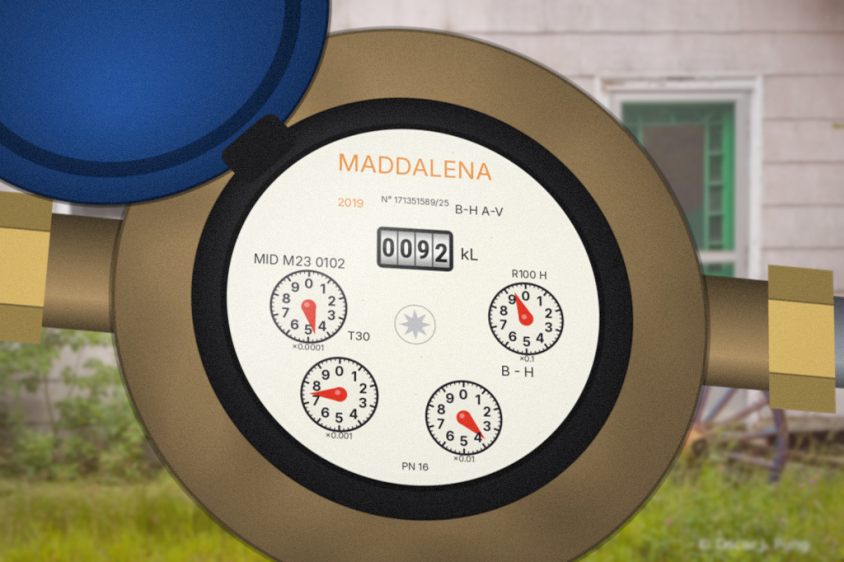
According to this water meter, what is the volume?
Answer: 91.9374 kL
